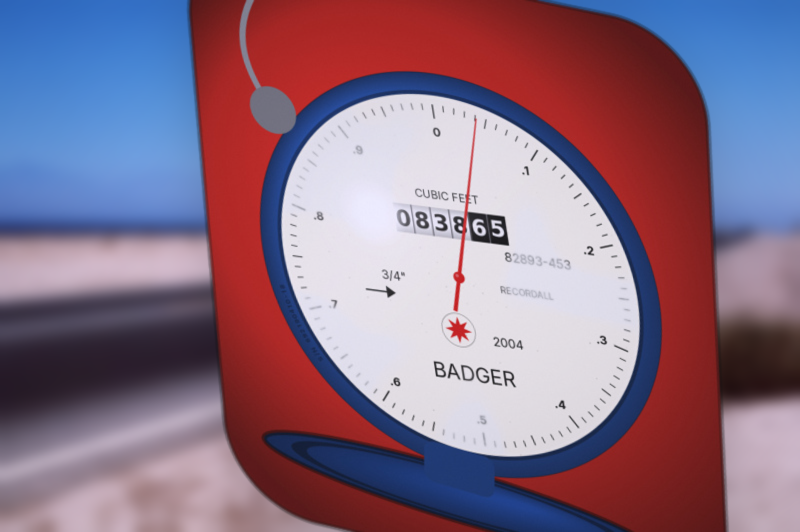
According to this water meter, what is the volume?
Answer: 83865.04 ft³
